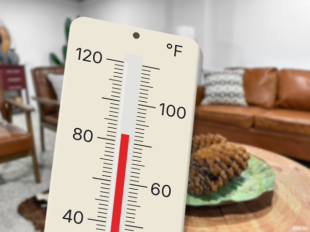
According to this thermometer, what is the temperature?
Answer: 84 °F
